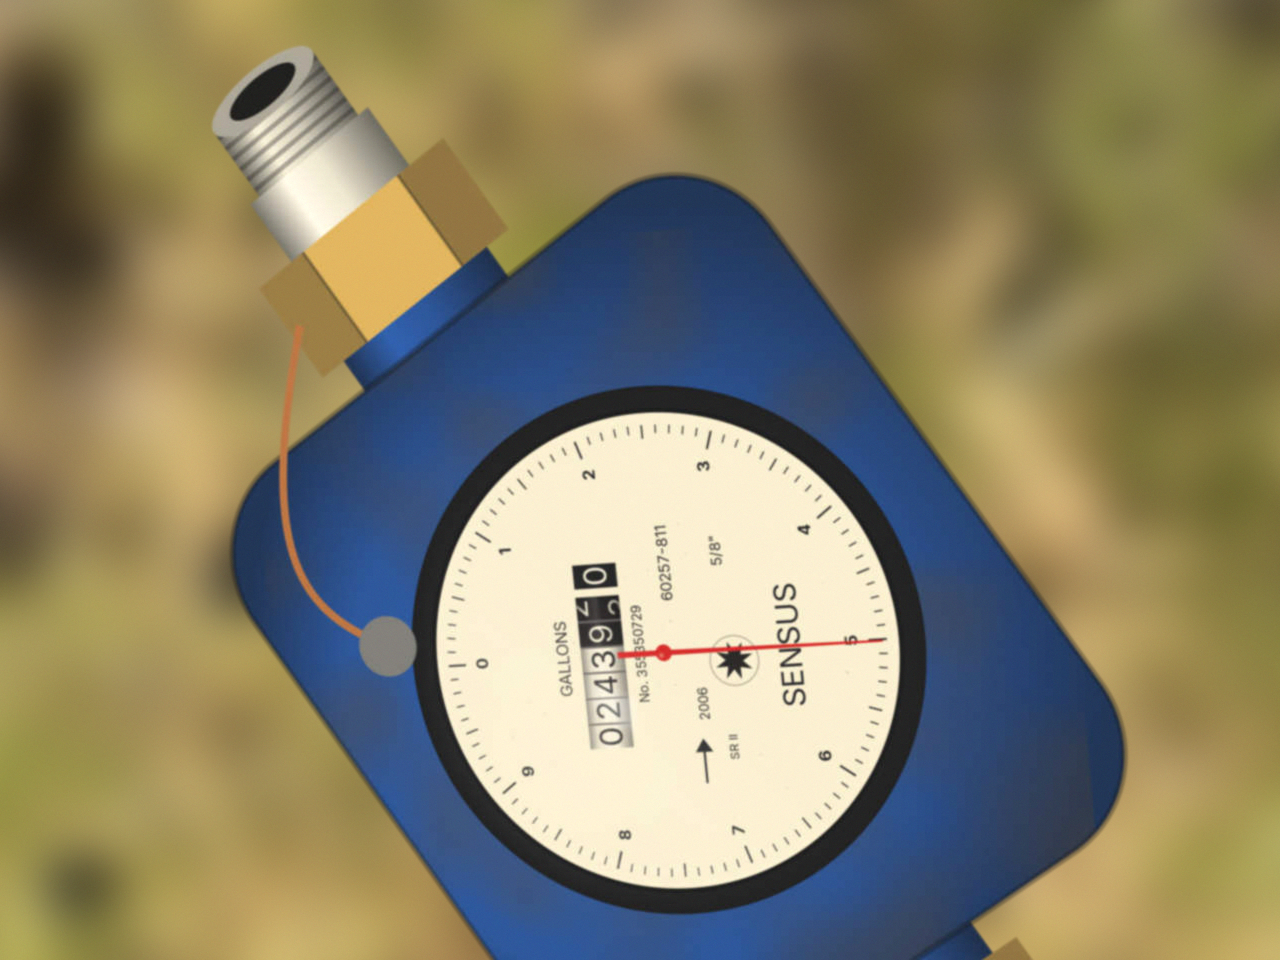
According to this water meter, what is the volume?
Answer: 243925.0 gal
